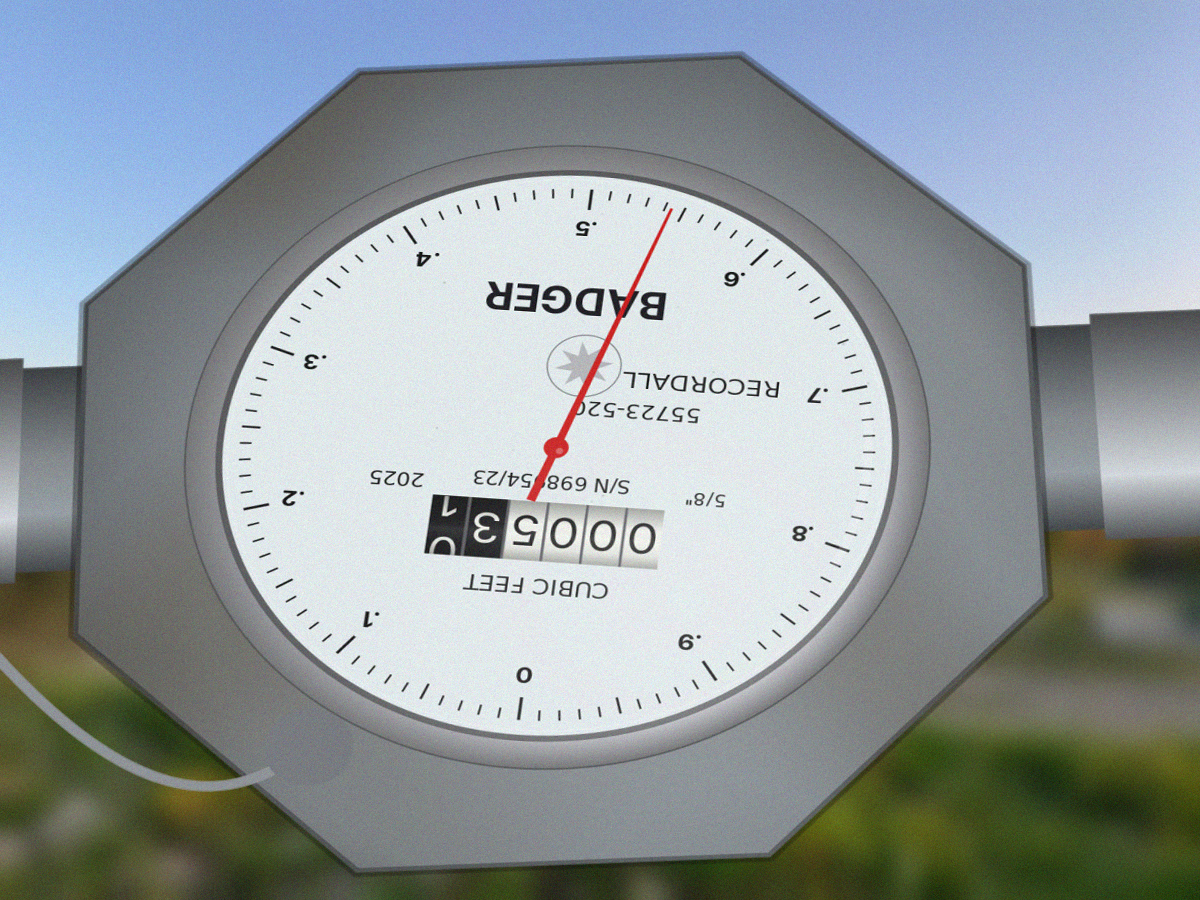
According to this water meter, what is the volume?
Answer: 530.54 ft³
